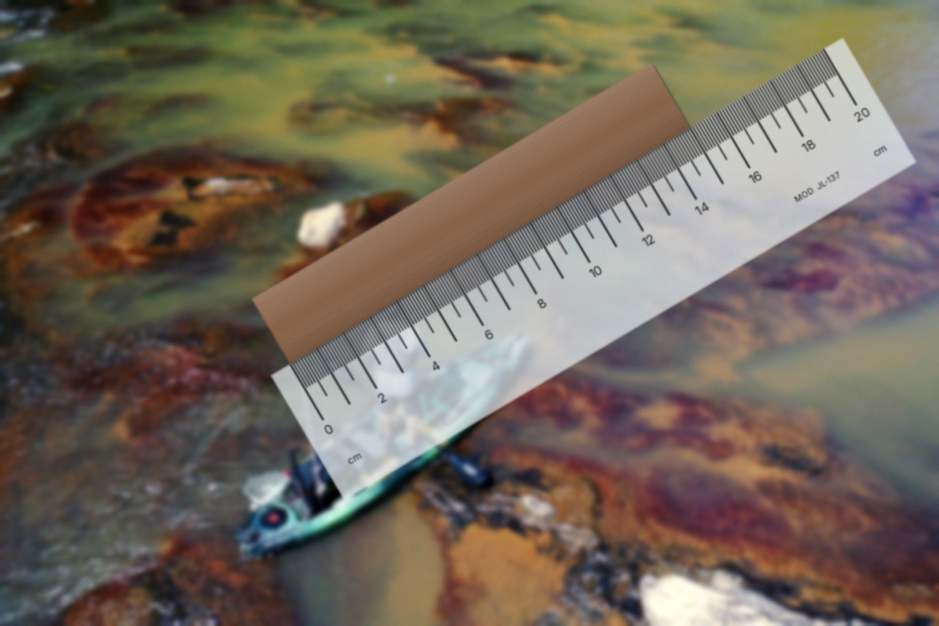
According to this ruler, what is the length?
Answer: 15 cm
